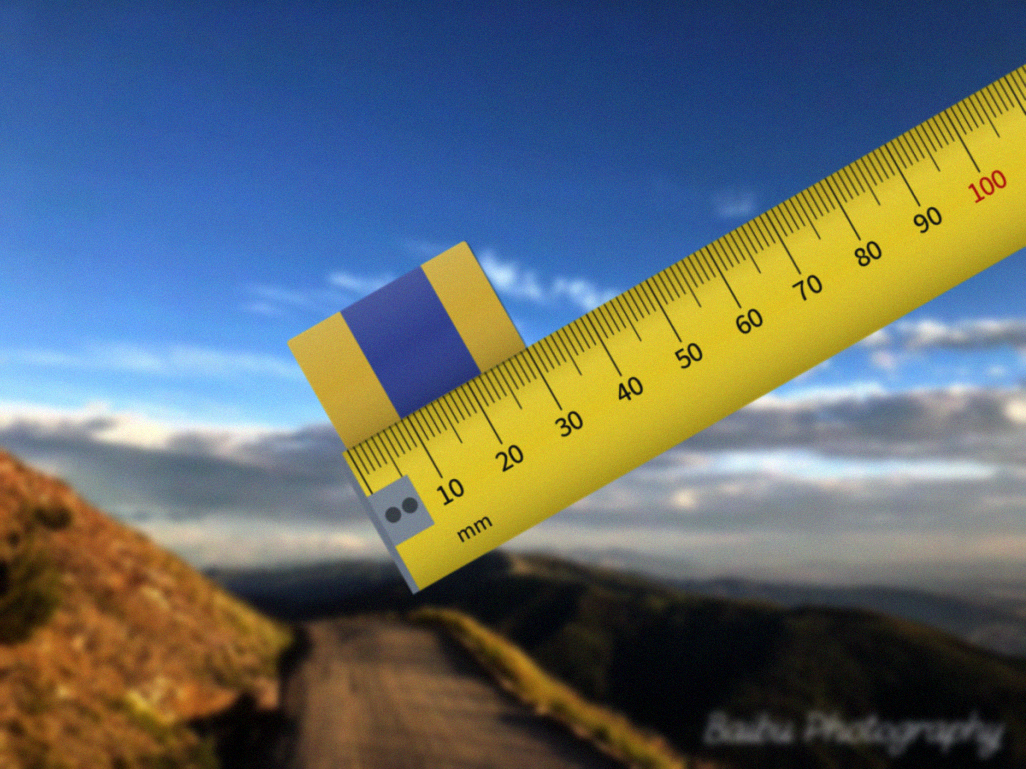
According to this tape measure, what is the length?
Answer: 30 mm
